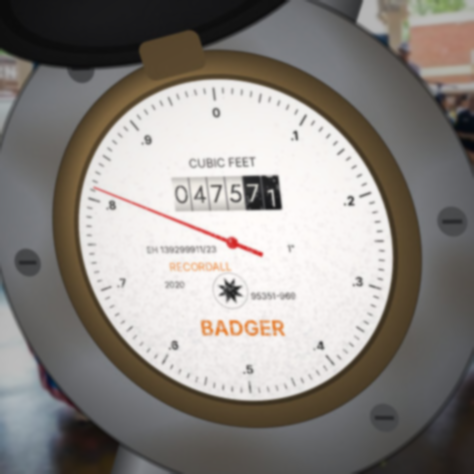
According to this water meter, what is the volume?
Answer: 47570.81 ft³
